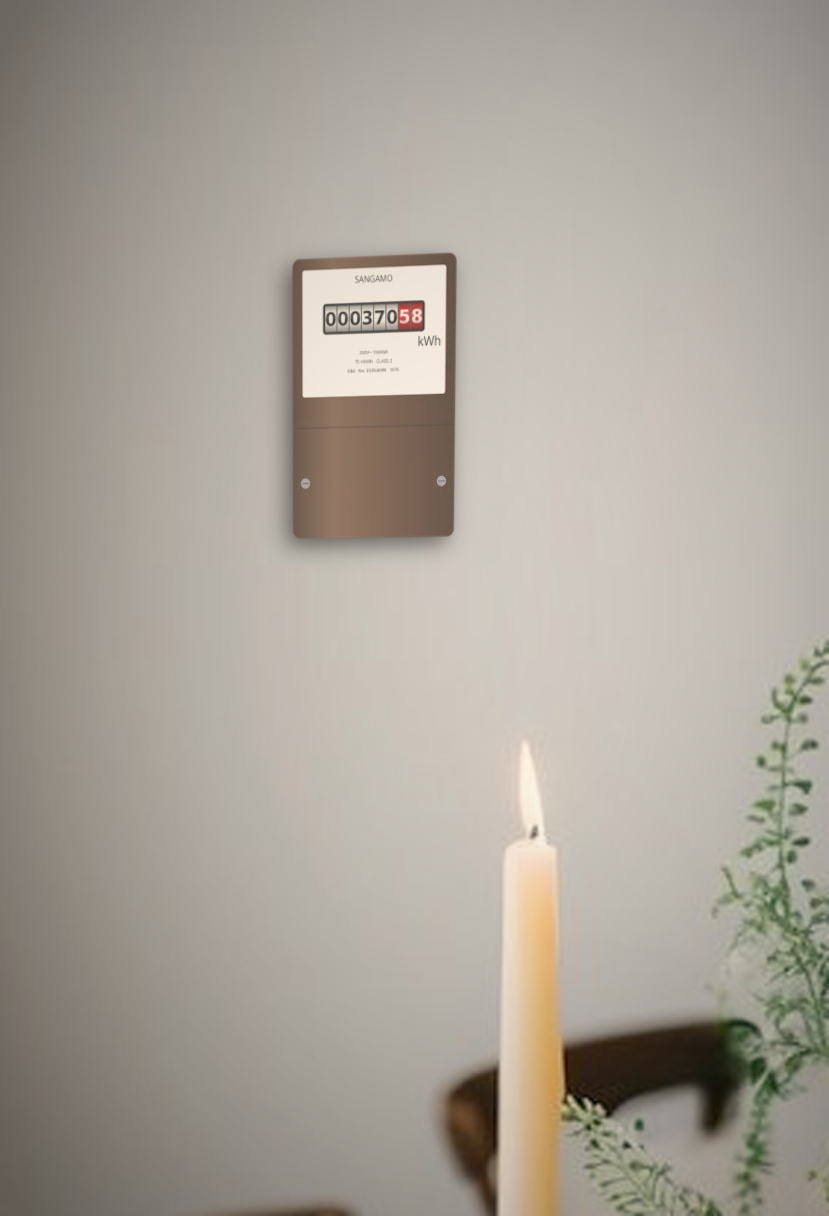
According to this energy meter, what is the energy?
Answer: 370.58 kWh
